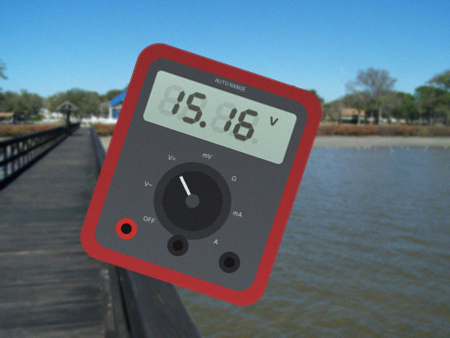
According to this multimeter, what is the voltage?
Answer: 15.16 V
